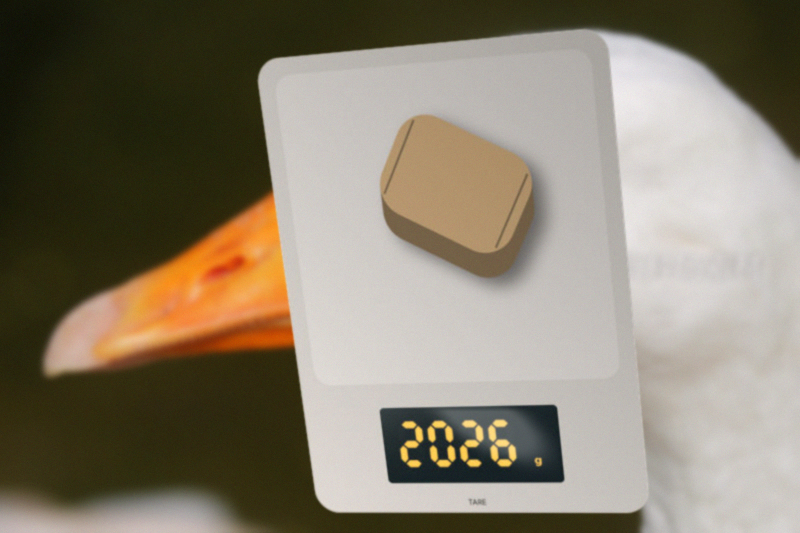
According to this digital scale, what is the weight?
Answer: 2026 g
